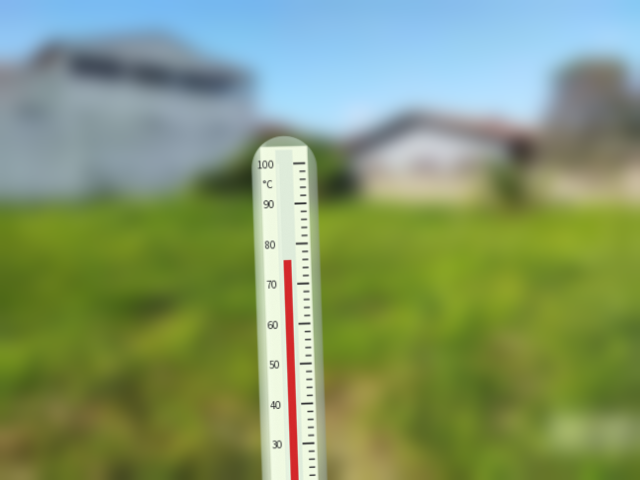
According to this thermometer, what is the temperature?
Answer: 76 °C
